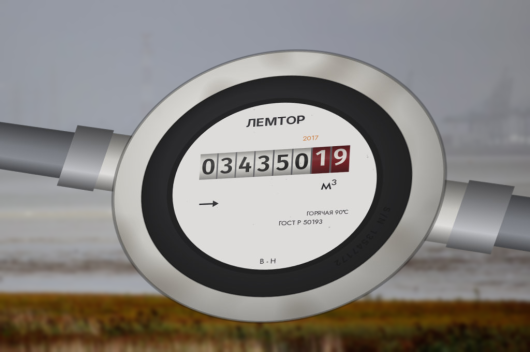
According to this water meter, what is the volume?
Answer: 34350.19 m³
